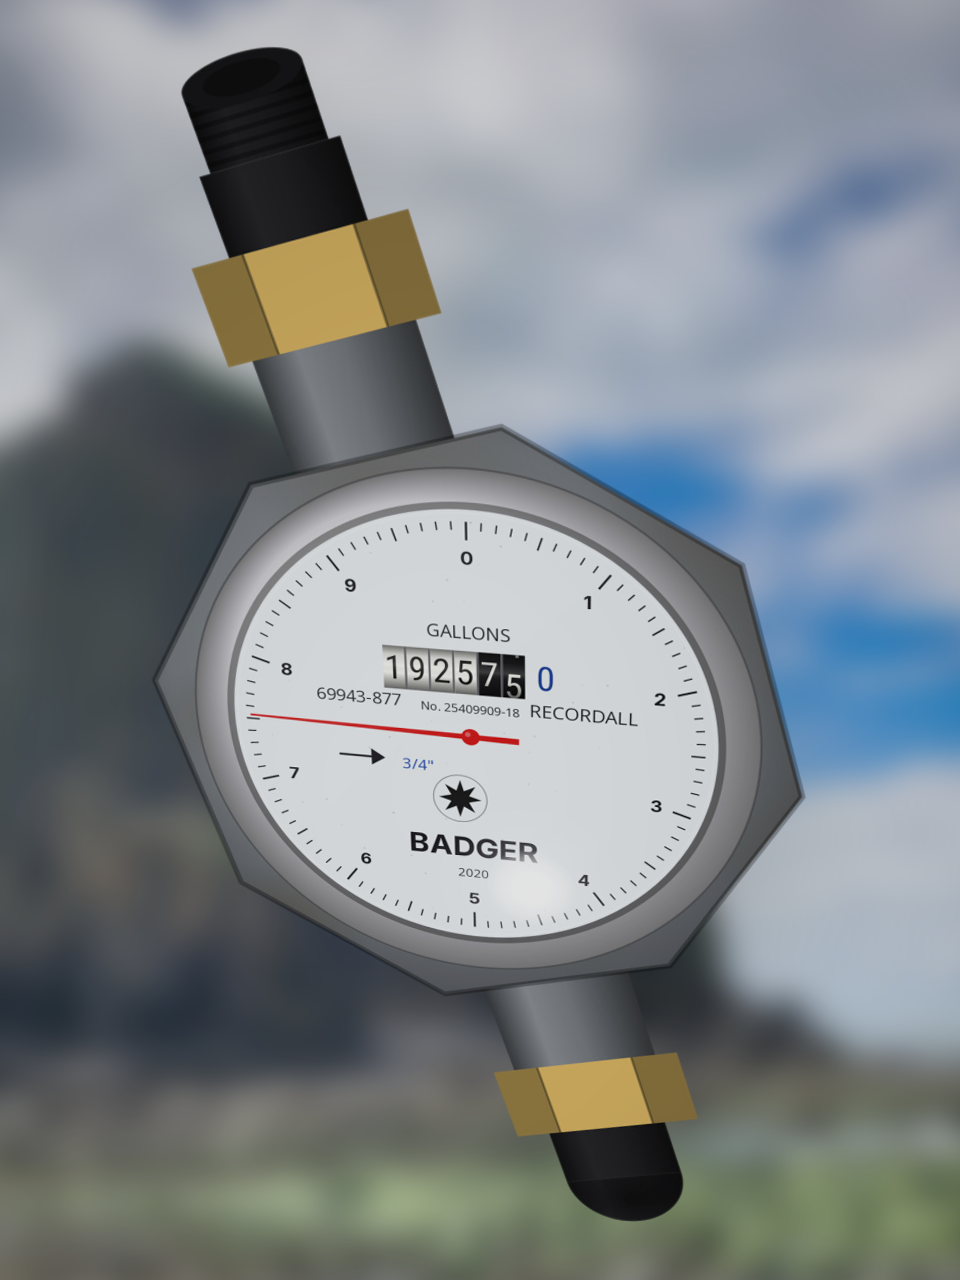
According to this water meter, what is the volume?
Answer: 1925747.5 gal
